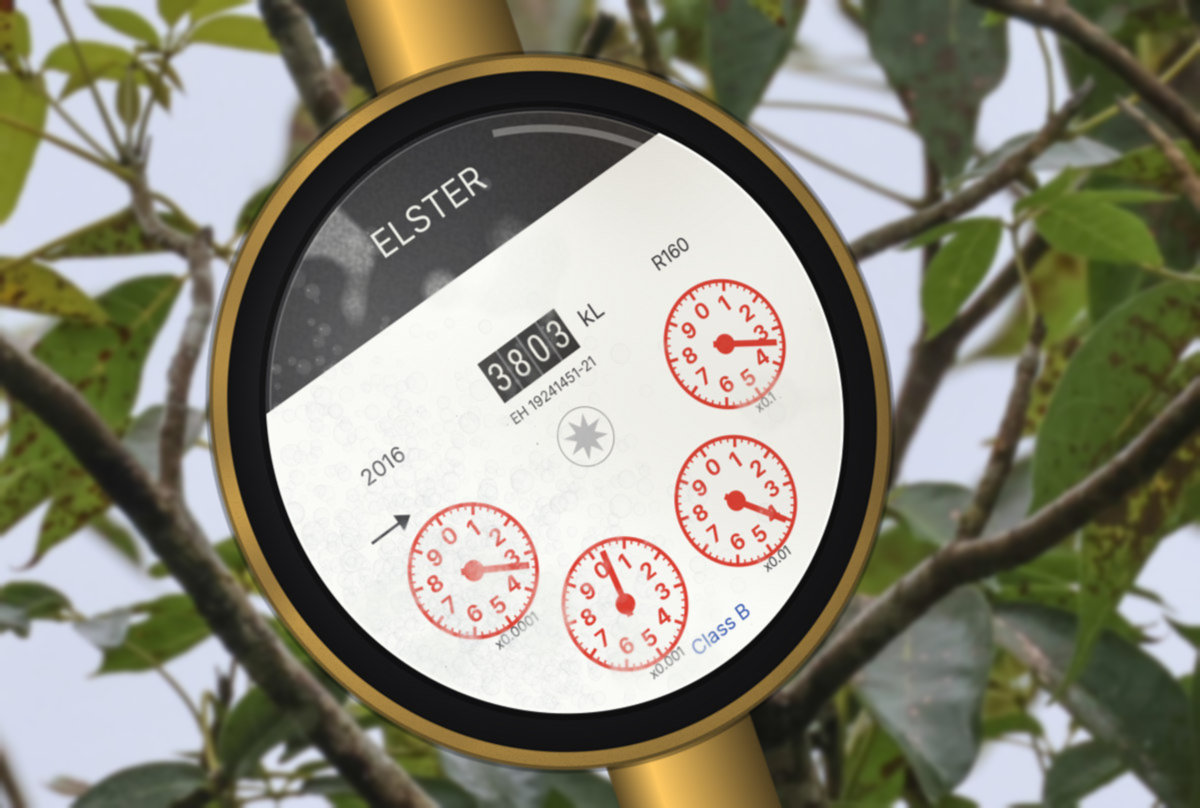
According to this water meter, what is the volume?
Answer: 3803.3403 kL
